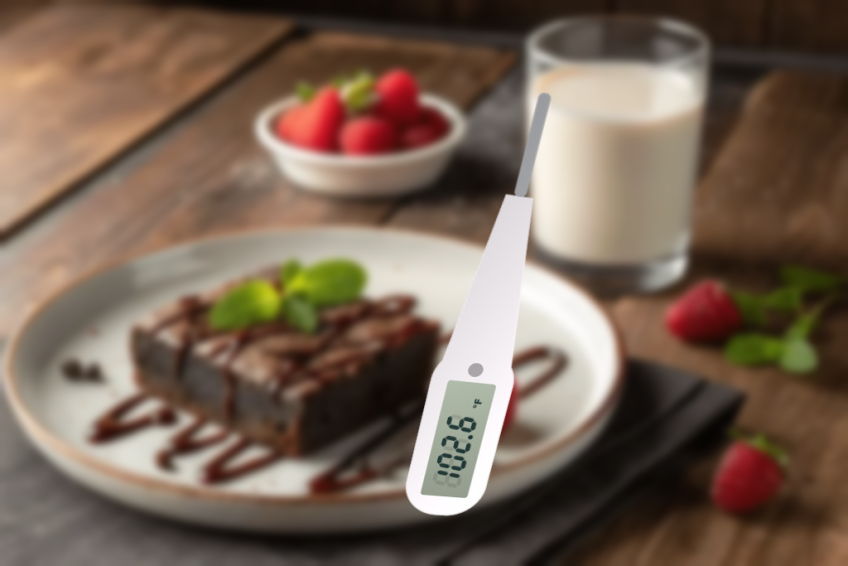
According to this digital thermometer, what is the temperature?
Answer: 102.6 °F
